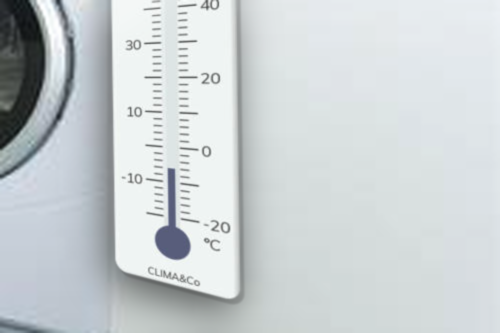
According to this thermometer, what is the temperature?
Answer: -6 °C
